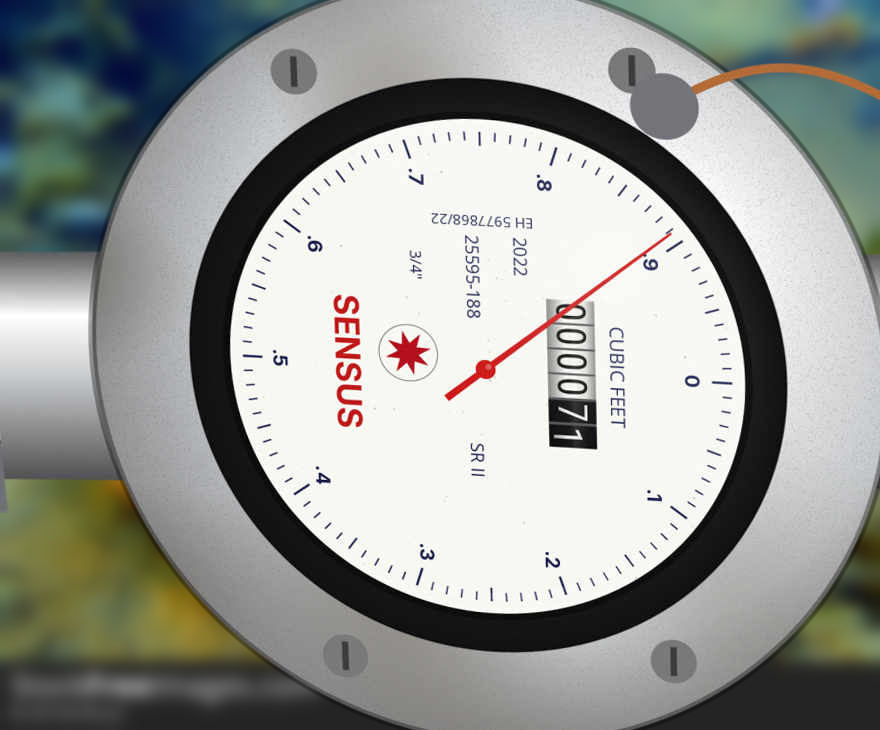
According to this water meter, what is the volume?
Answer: 70.89 ft³
